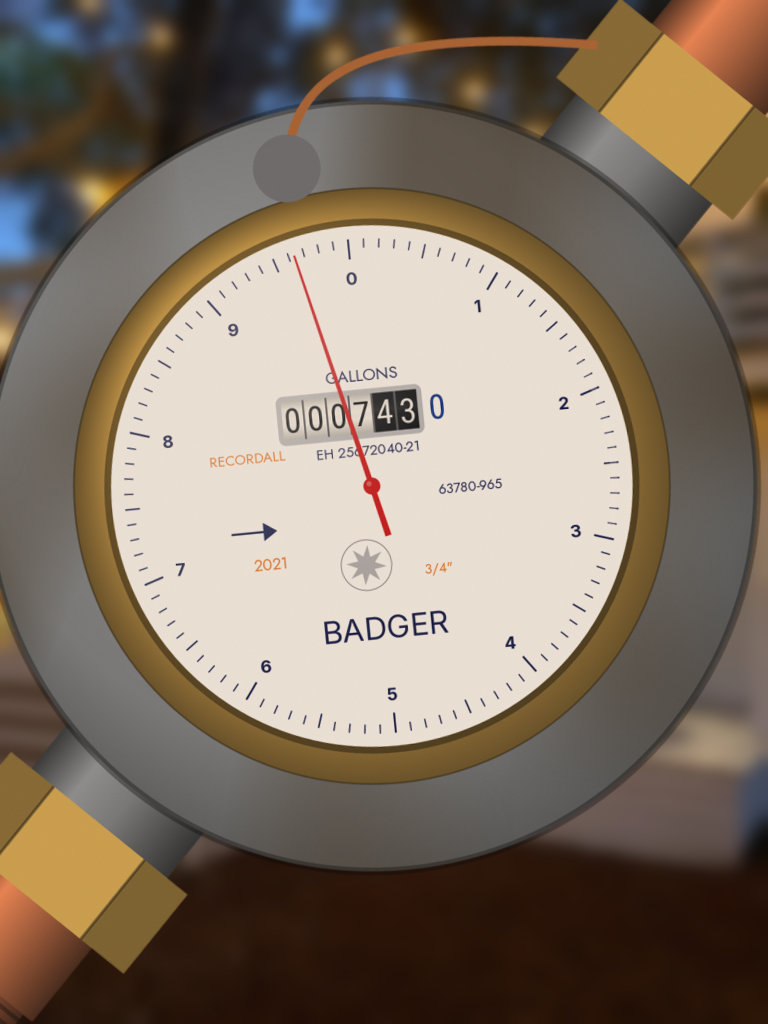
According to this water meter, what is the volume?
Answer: 7429.6 gal
